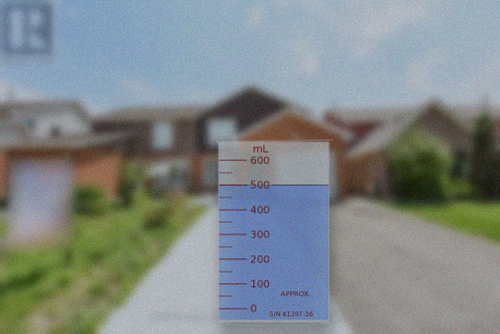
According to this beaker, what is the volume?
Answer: 500 mL
